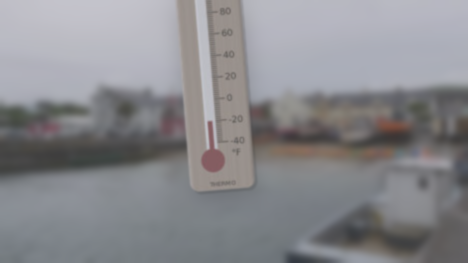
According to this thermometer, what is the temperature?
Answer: -20 °F
